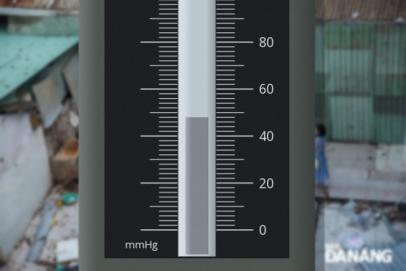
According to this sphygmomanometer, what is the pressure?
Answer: 48 mmHg
